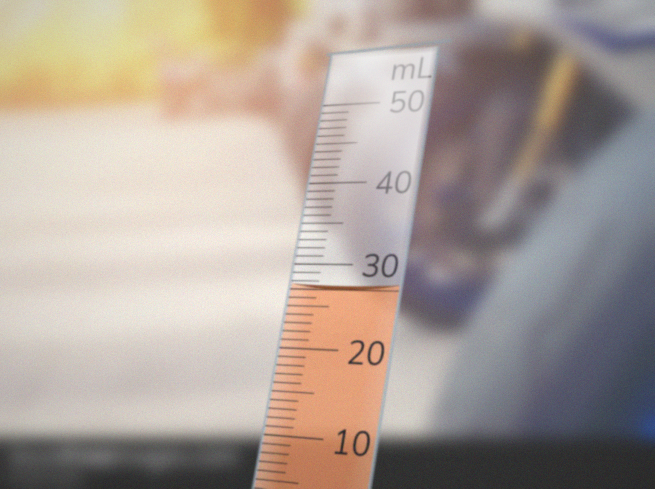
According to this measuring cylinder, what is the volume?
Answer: 27 mL
